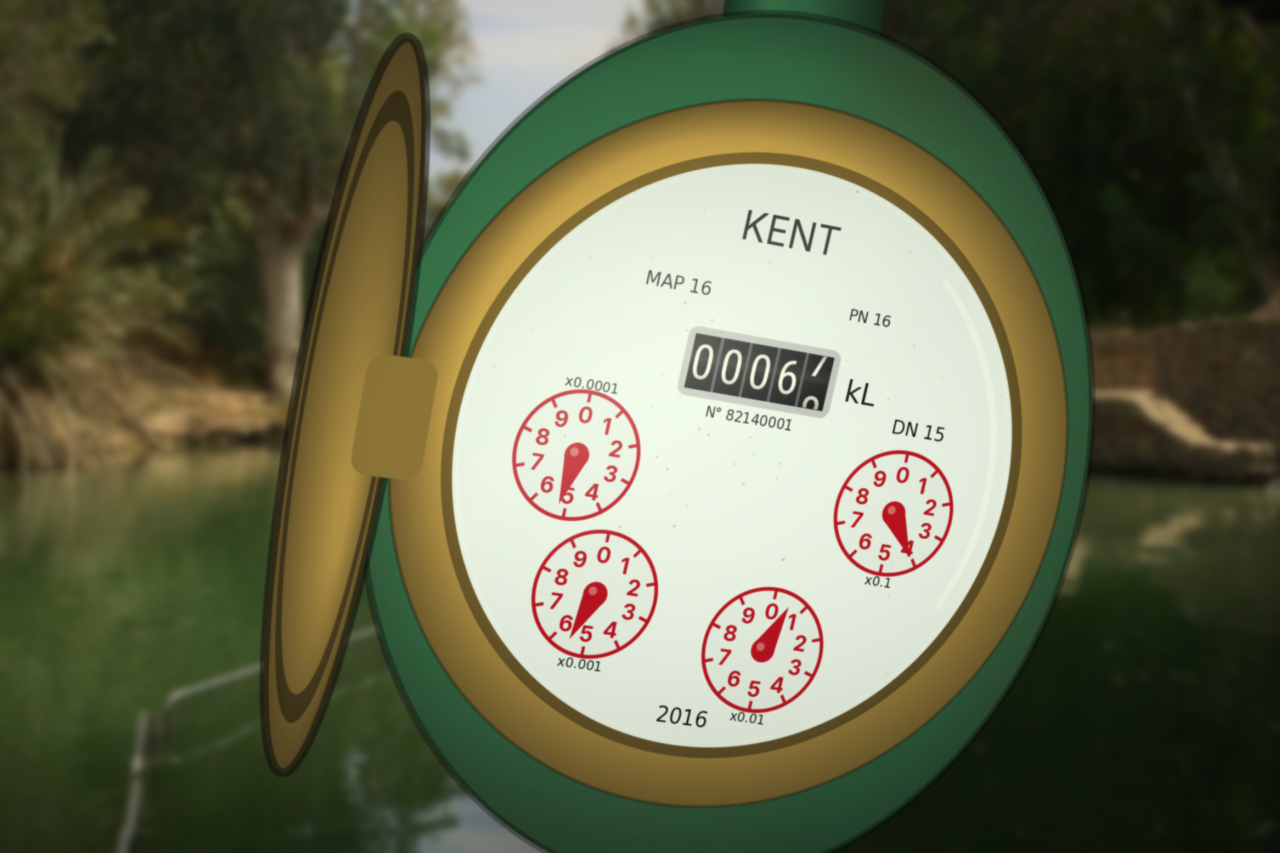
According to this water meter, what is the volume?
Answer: 67.4055 kL
